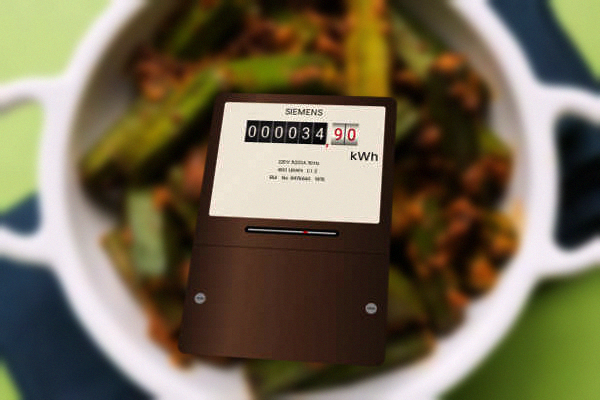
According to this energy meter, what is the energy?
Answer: 34.90 kWh
